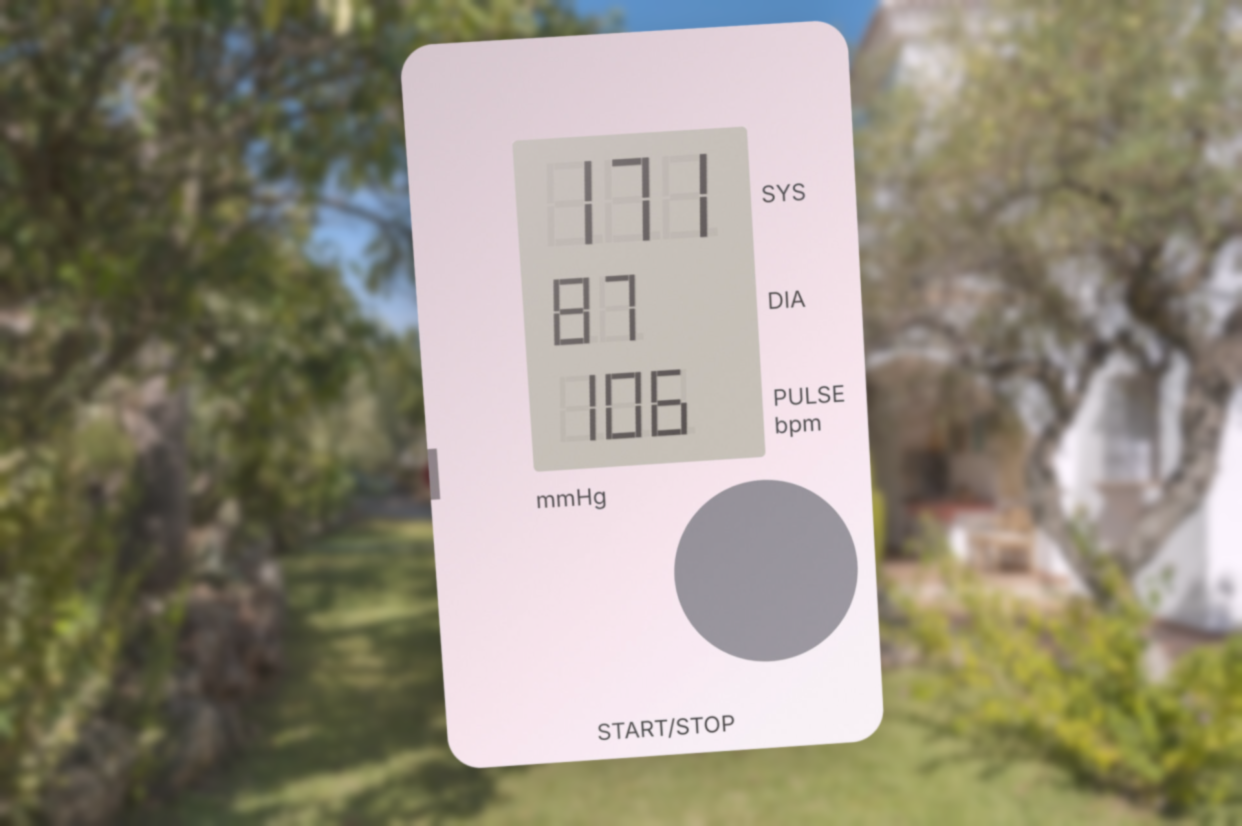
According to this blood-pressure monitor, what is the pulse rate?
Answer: 106 bpm
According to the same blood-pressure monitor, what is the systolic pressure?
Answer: 171 mmHg
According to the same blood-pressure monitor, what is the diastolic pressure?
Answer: 87 mmHg
